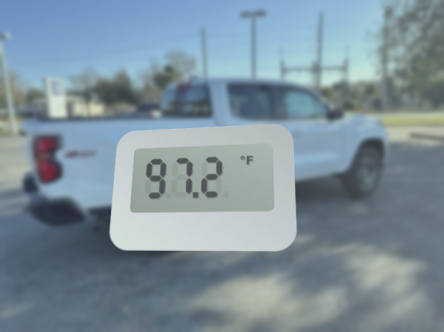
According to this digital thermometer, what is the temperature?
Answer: 97.2 °F
